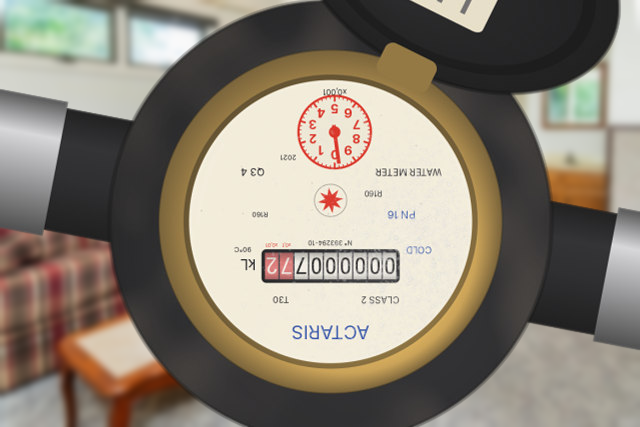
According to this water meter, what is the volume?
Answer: 7.719 kL
